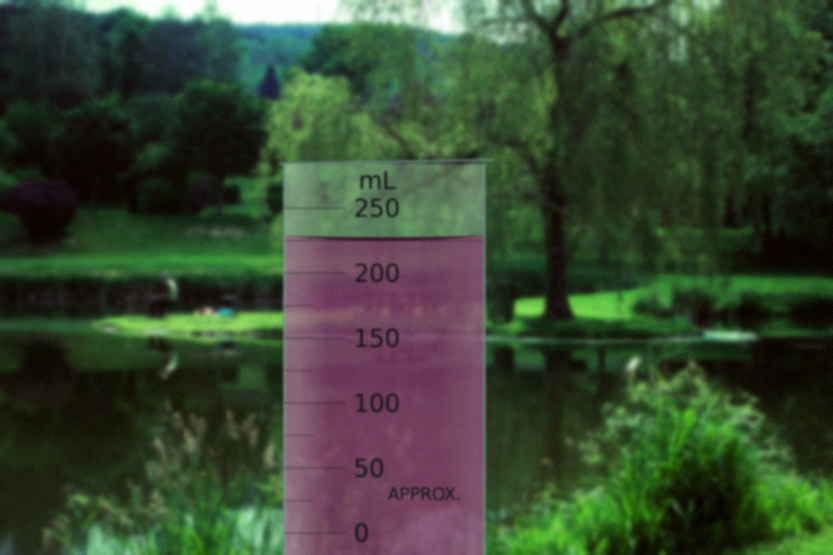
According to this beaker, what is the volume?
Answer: 225 mL
